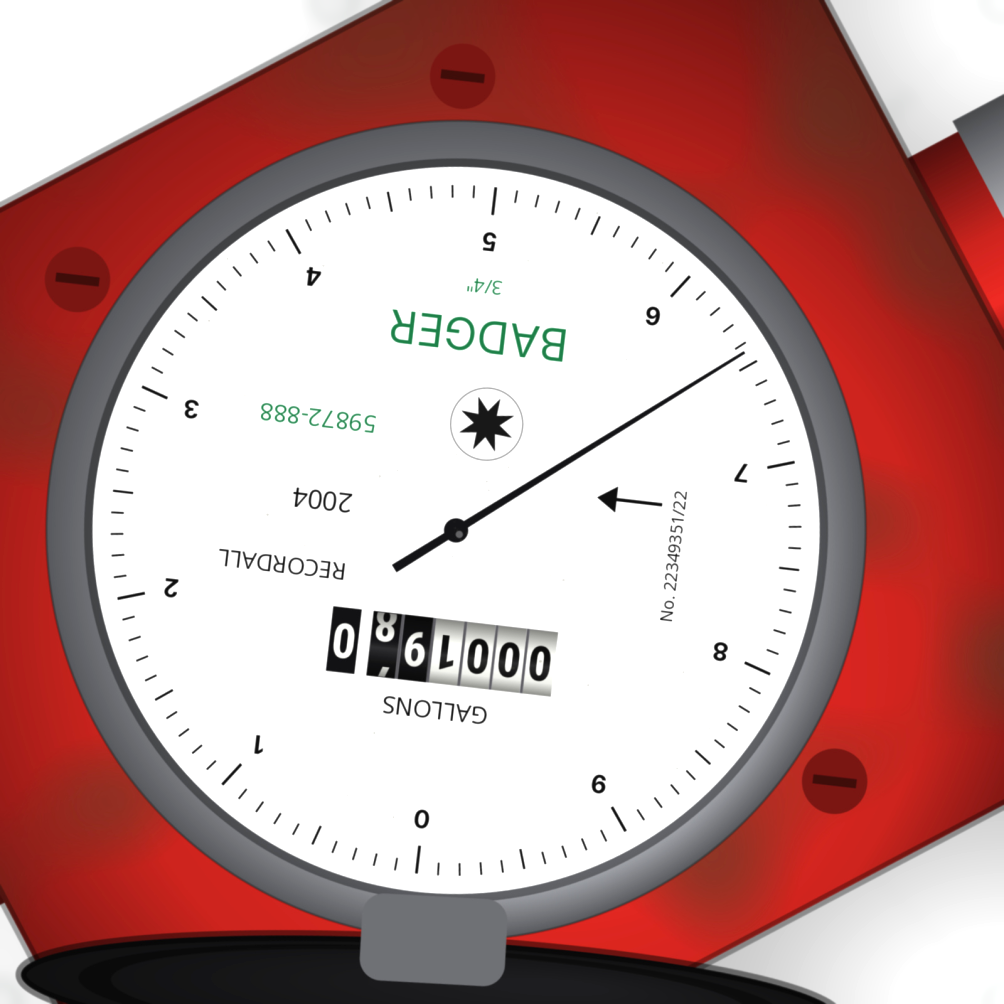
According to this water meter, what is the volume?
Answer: 1976.4 gal
